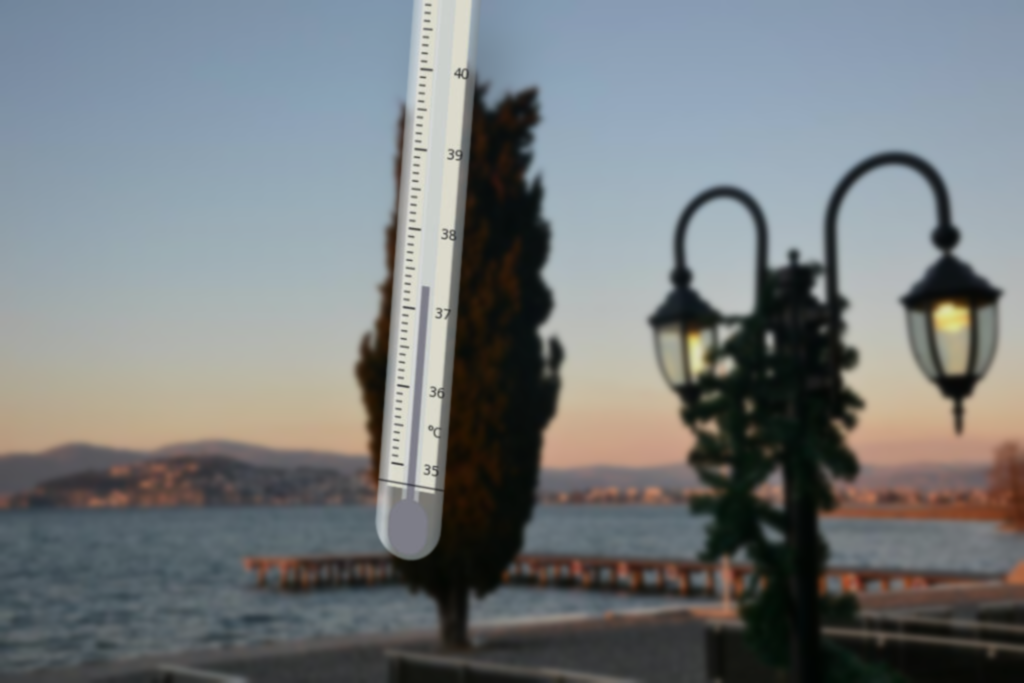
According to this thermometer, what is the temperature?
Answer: 37.3 °C
